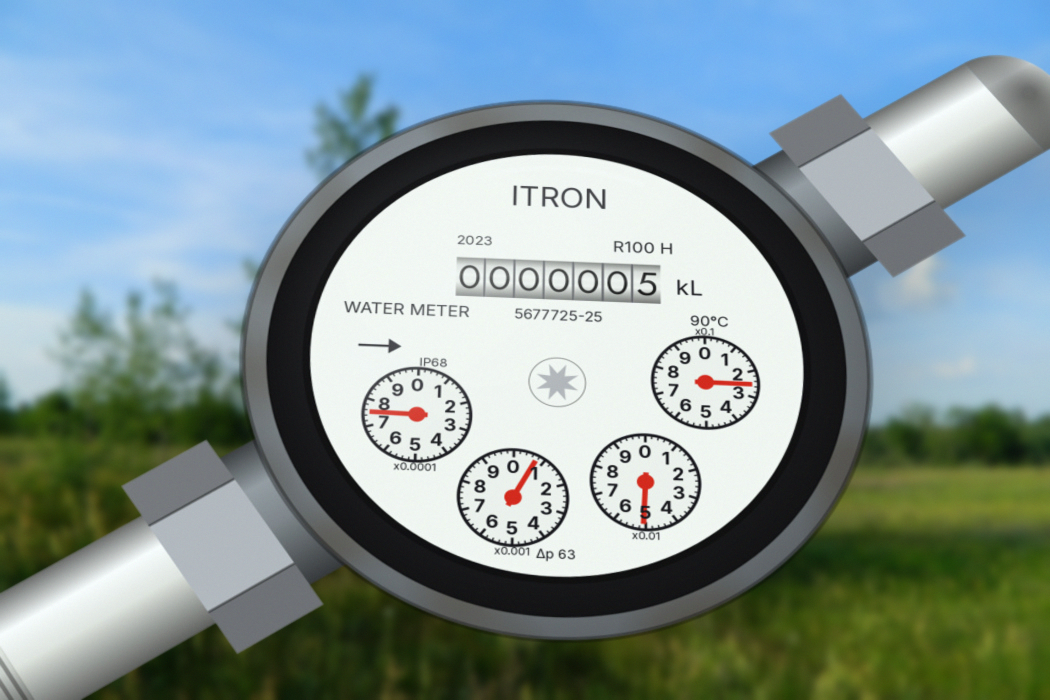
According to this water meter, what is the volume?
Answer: 5.2507 kL
